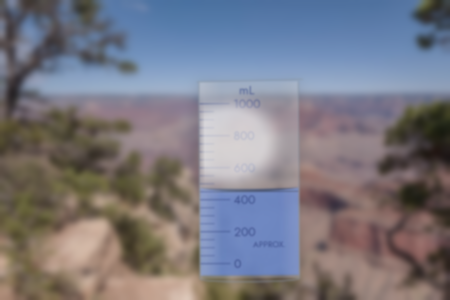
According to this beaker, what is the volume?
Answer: 450 mL
